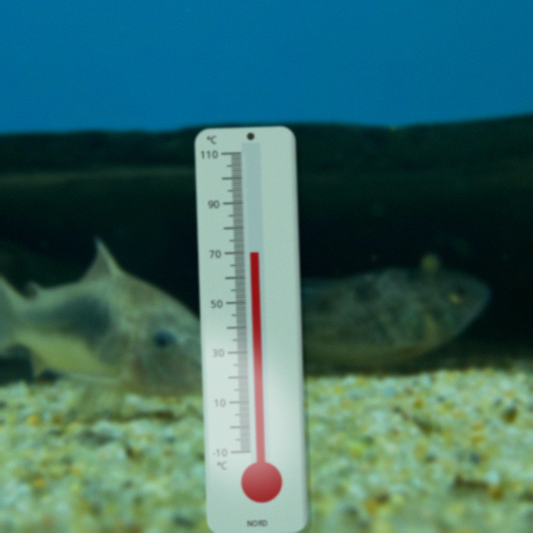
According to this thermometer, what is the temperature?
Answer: 70 °C
